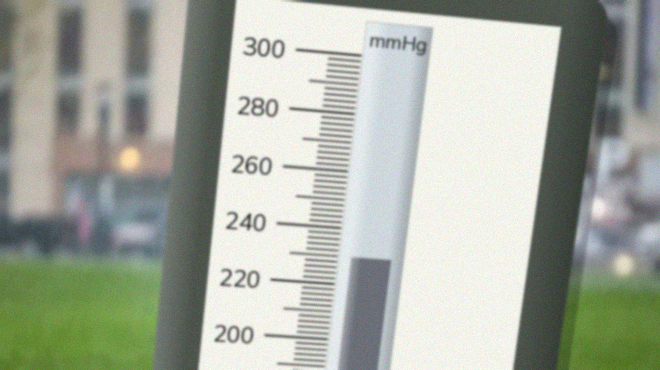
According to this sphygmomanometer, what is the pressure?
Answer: 230 mmHg
